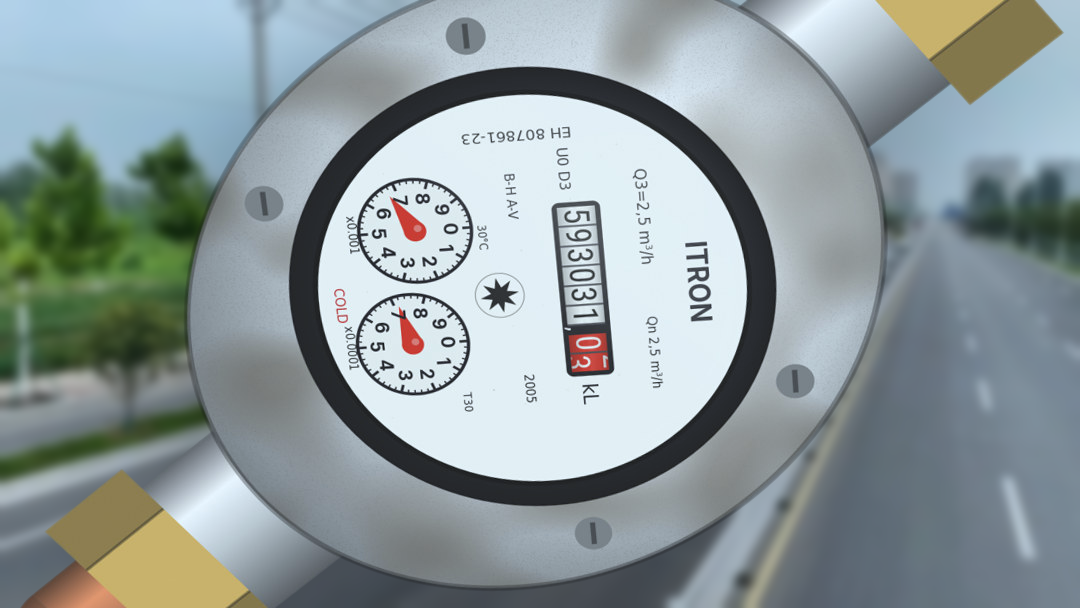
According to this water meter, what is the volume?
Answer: 593031.0267 kL
